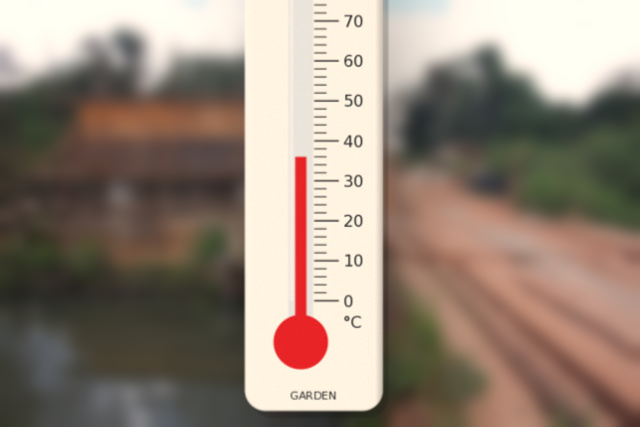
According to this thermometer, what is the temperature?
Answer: 36 °C
